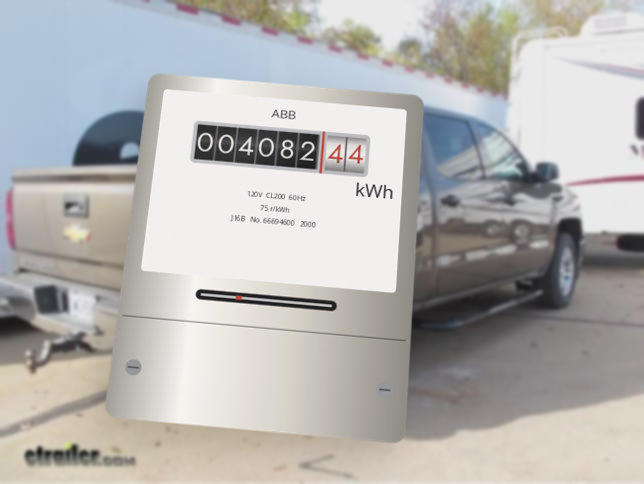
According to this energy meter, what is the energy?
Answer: 4082.44 kWh
